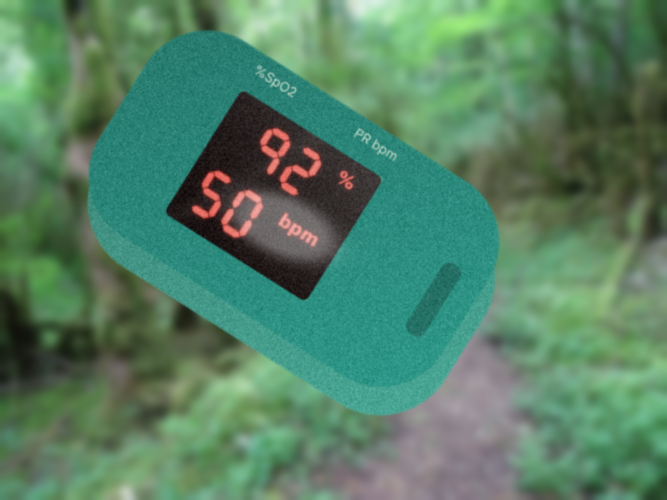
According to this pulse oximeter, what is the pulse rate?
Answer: 50 bpm
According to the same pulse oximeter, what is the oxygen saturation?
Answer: 92 %
